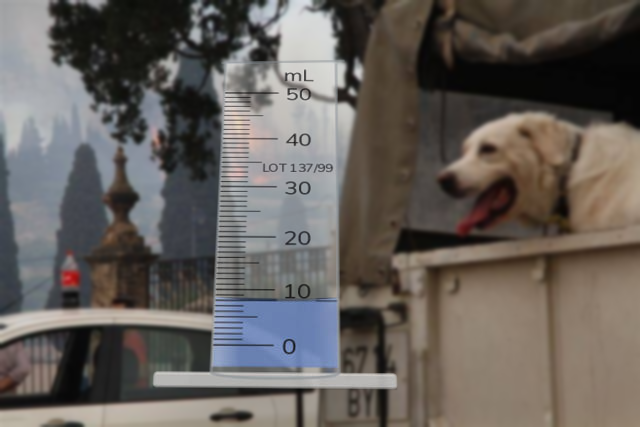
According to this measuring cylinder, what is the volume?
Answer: 8 mL
